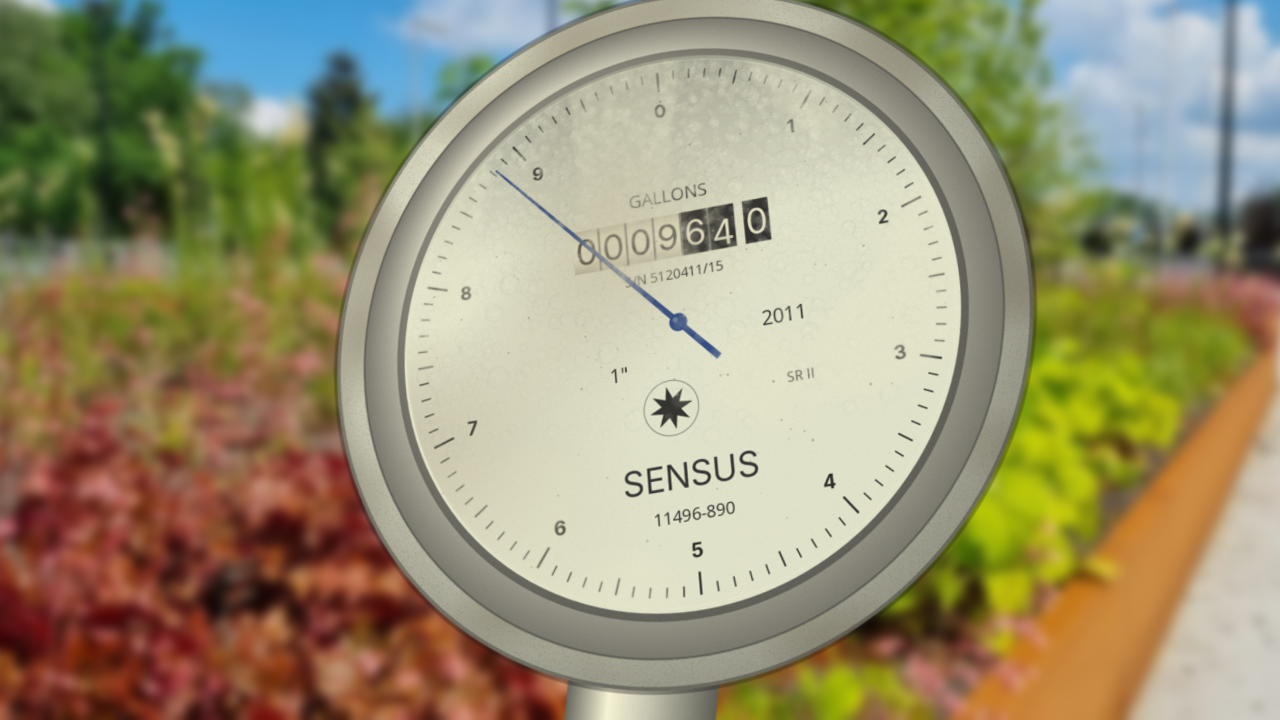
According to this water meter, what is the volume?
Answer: 9638.8 gal
